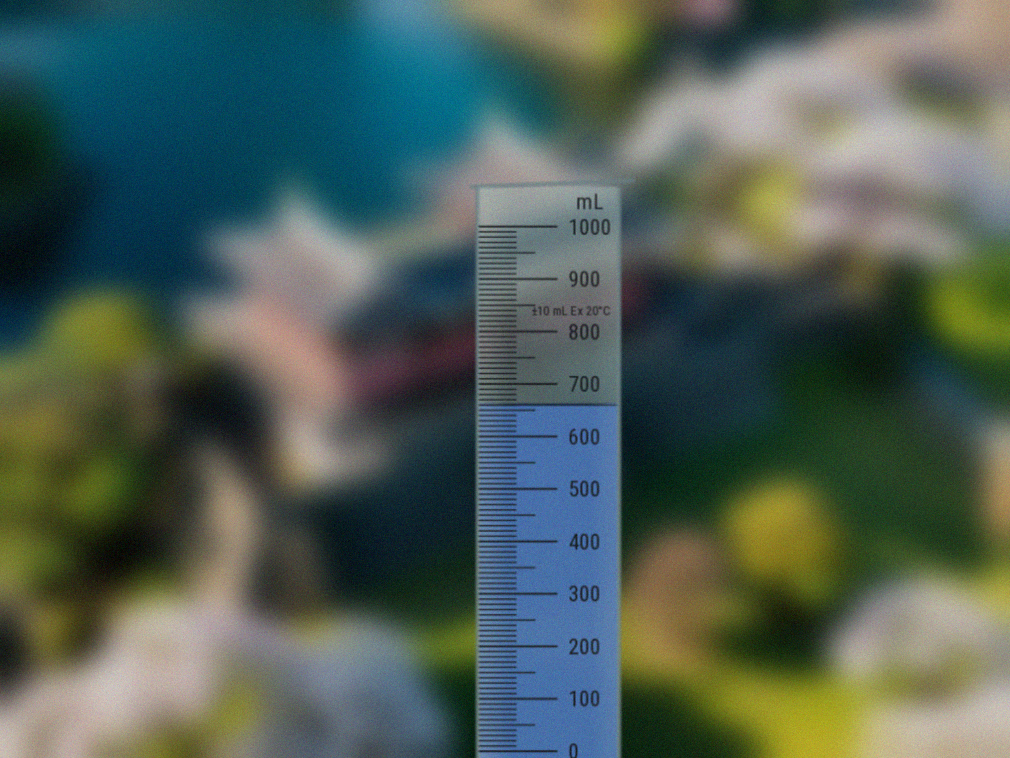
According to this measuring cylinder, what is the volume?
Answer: 660 mL
